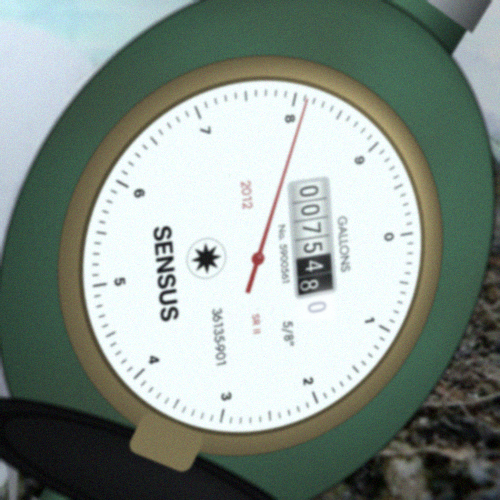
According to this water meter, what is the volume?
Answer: 75478.1 gal
